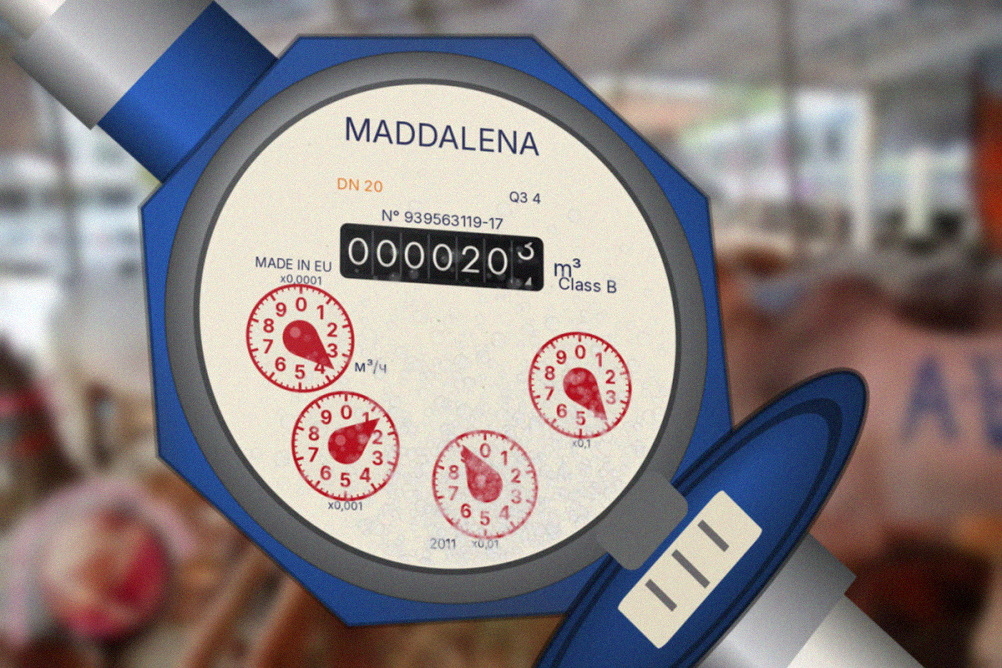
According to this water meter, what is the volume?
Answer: 203.3913 m³
